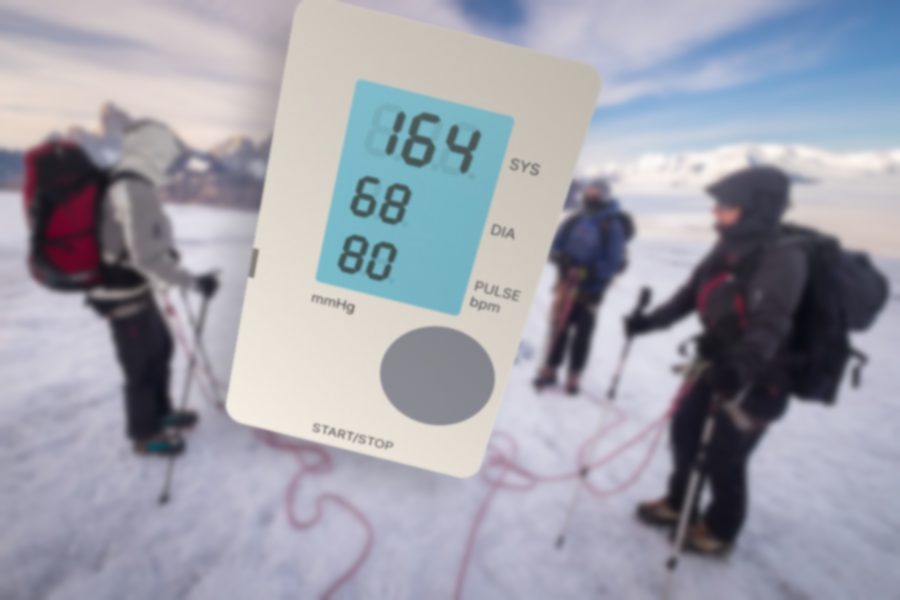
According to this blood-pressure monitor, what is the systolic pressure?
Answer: 164 mmHg
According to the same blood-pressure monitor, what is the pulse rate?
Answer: 80 bpm
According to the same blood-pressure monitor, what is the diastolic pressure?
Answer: 68 mmHg
